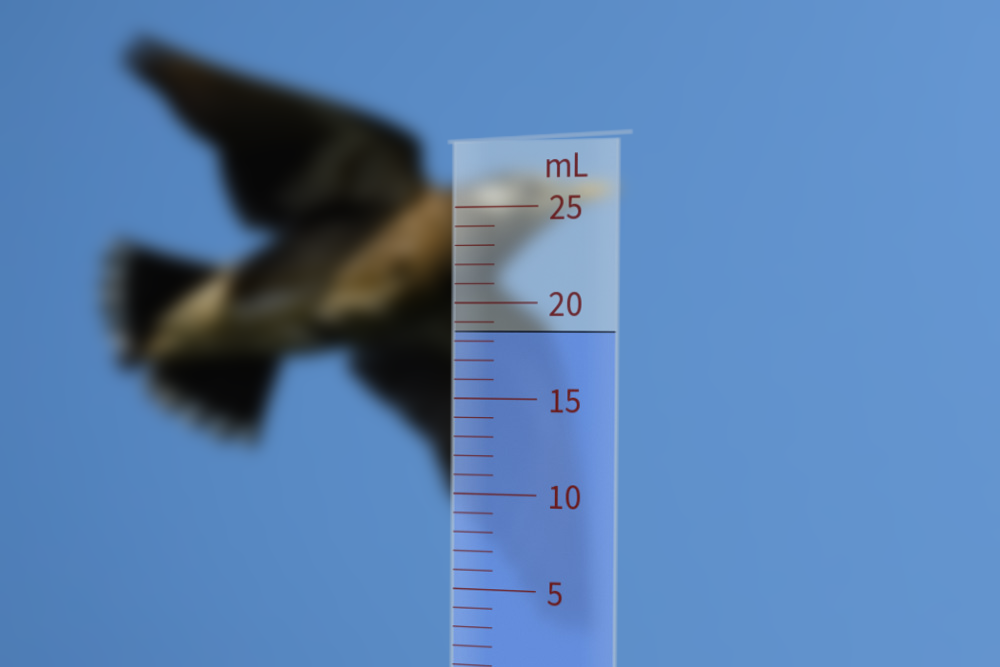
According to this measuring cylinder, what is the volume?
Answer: 18.5 mL
